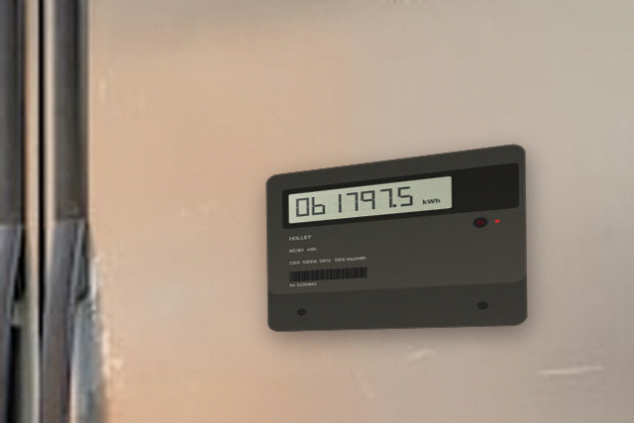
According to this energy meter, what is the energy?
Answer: 61797.5 kWh
